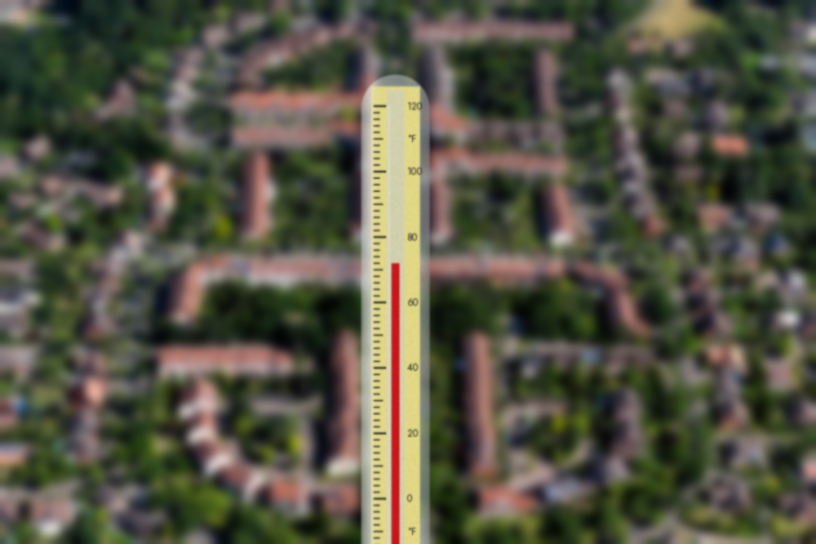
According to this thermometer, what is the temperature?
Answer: 72 °F
